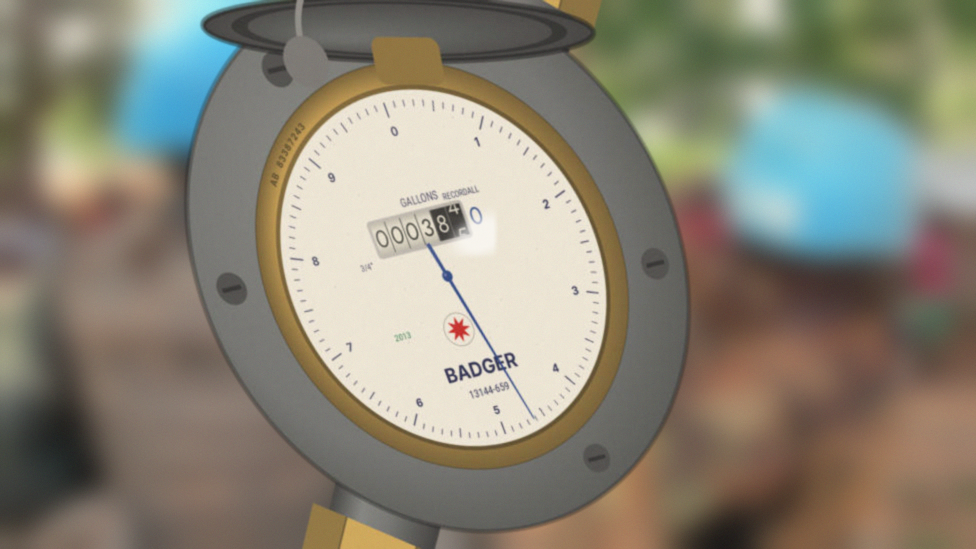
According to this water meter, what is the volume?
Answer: 3844.6 gal
